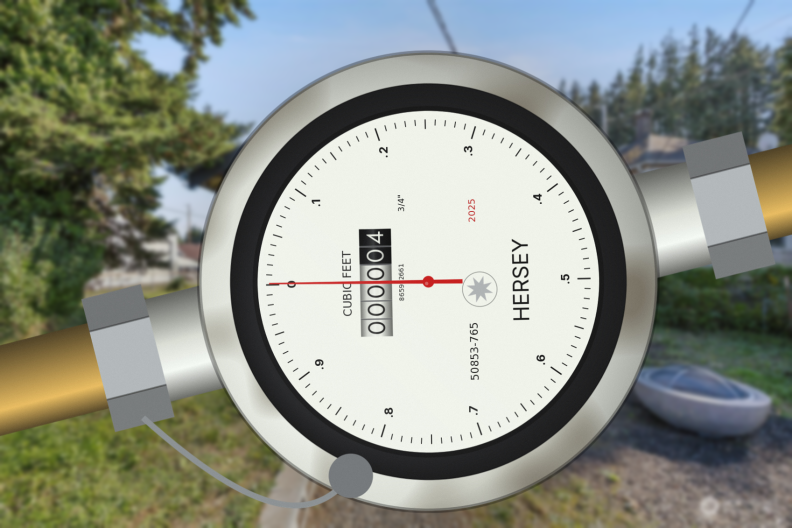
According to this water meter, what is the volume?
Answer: 4.00 ft³
